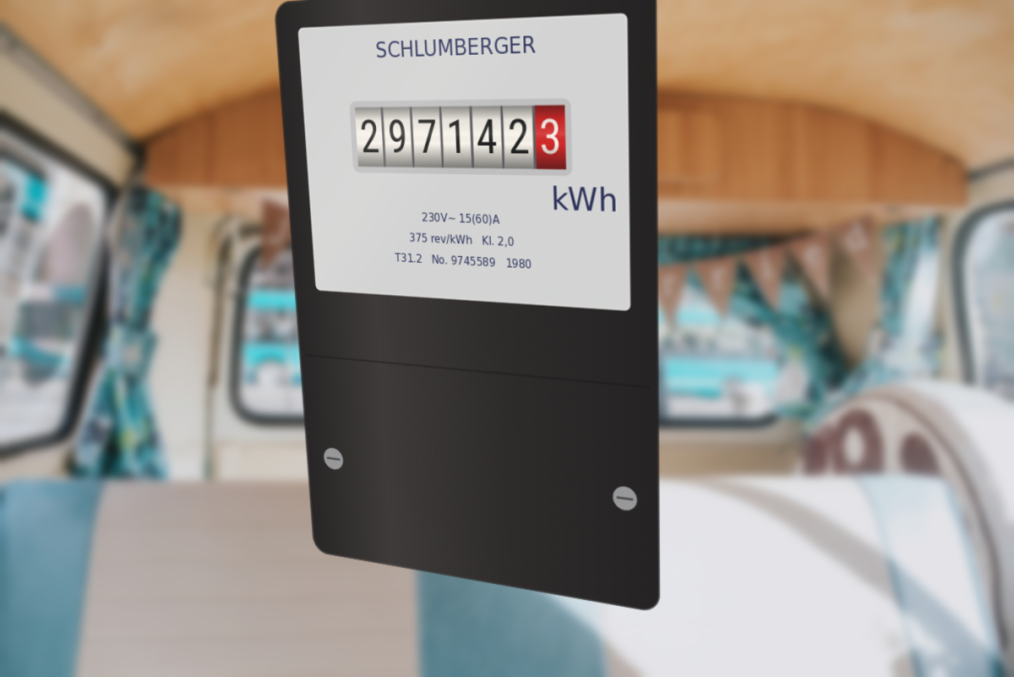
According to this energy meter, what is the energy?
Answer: 297142.3 kWh
